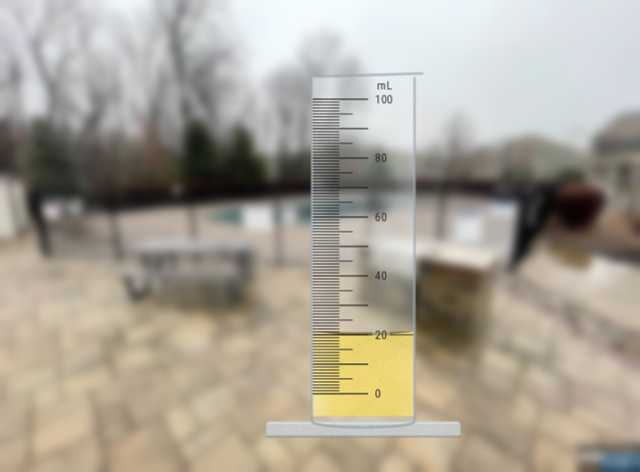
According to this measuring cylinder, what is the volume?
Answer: 20 mL
